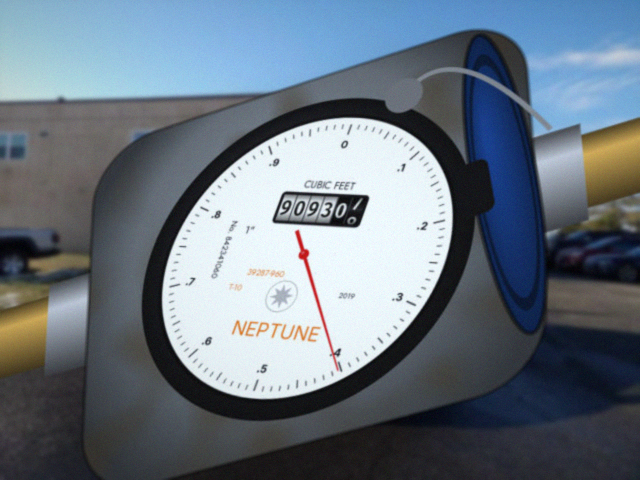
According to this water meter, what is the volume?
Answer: 909307.40 ft³
